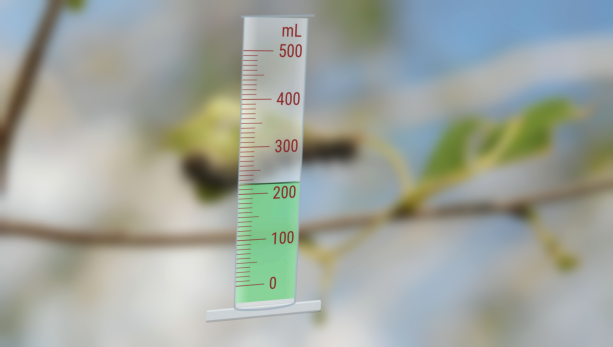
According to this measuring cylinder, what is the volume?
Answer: 220 mL
